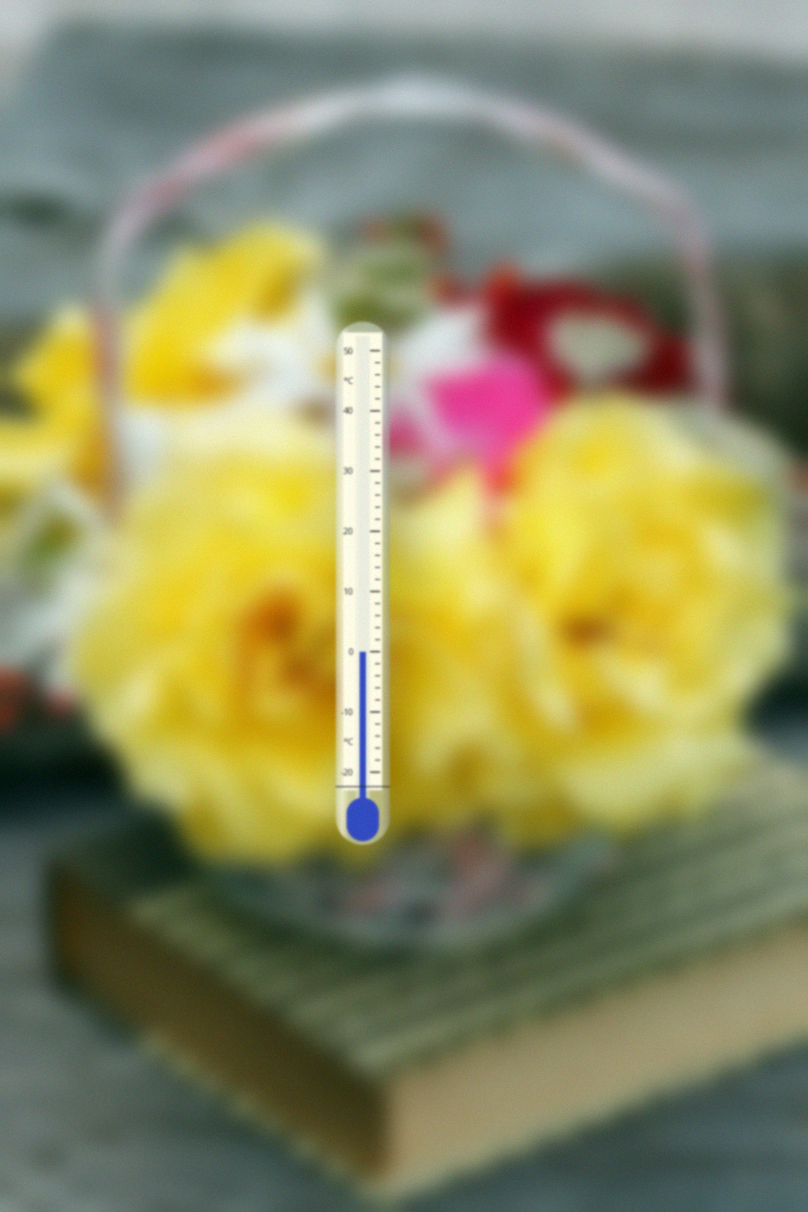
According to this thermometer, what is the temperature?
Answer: 0 °C
